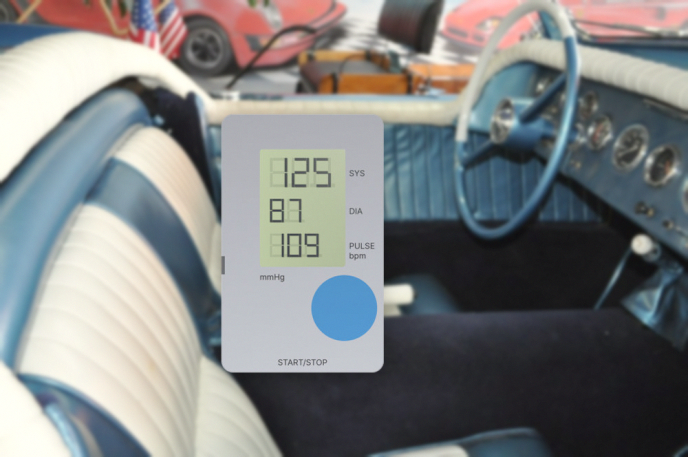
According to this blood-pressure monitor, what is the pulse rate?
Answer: 109 bpm
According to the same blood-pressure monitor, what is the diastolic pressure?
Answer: 87 mmHg
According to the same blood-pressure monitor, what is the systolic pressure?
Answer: 125 mmHg
